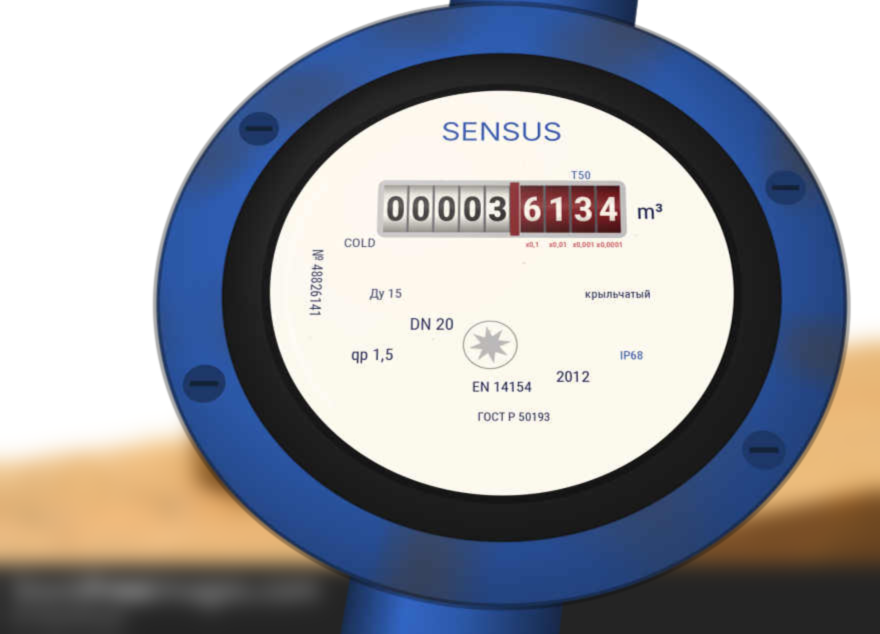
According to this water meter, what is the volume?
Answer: 3.6134 m³
